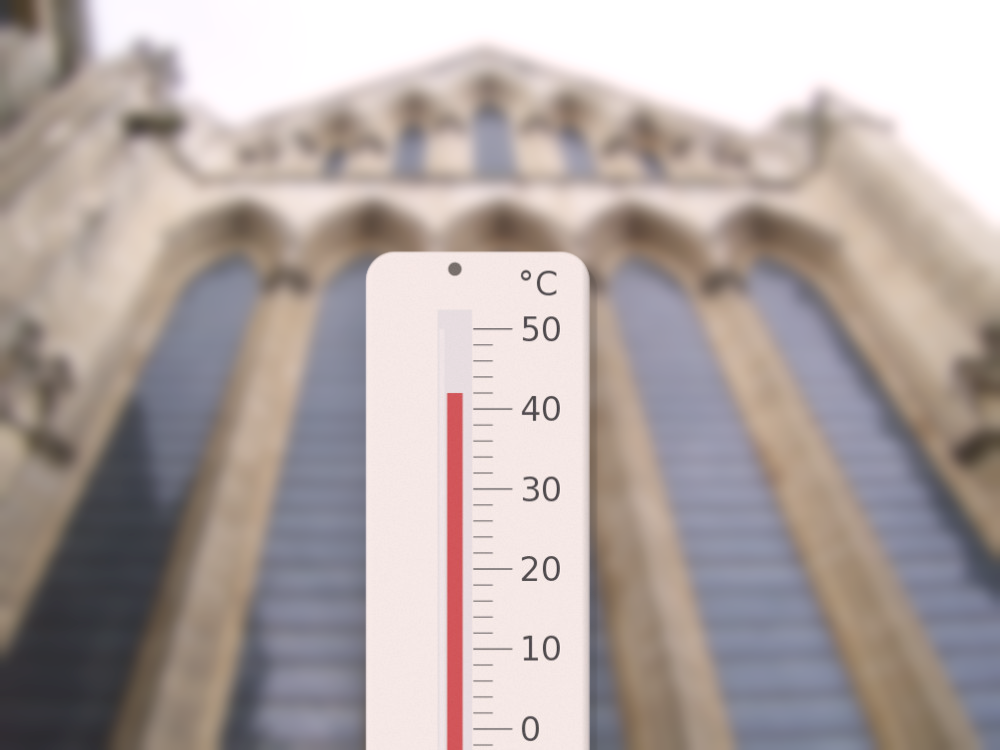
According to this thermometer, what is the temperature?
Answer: 42 °C
